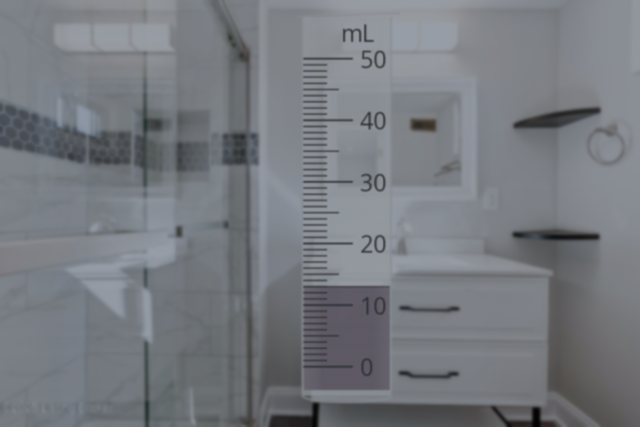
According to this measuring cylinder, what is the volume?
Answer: 13 mL
